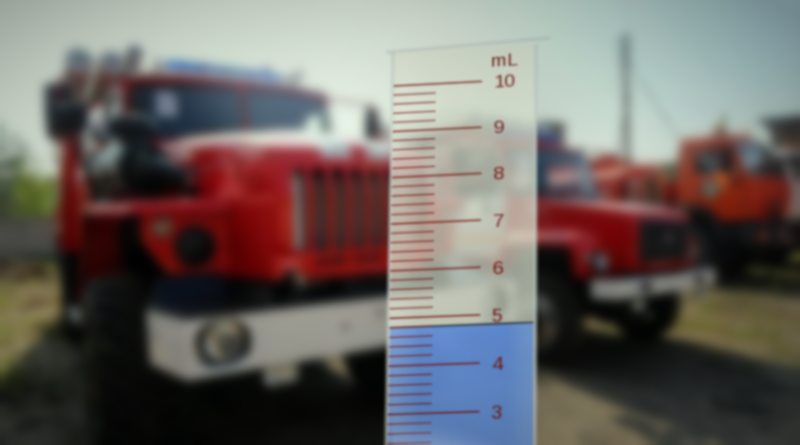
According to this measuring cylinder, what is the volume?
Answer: 4.8 mL
